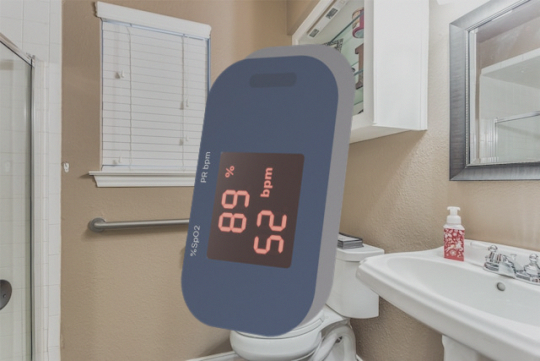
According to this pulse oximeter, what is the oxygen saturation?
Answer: 89 %
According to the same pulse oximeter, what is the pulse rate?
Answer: 52 bpm
